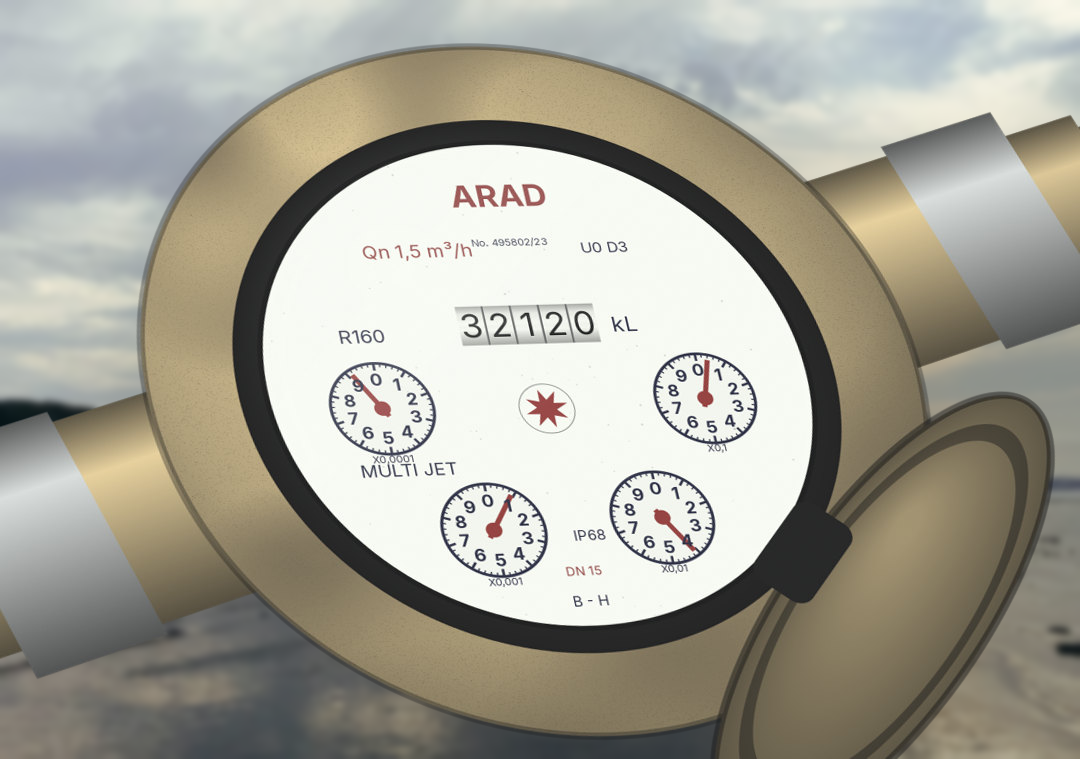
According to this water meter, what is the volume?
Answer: 32120.0409 kL
